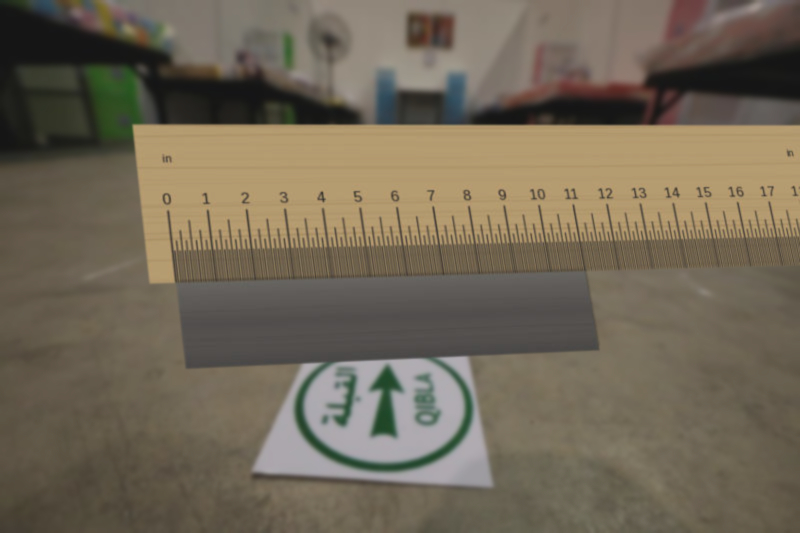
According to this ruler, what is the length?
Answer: 11 in
